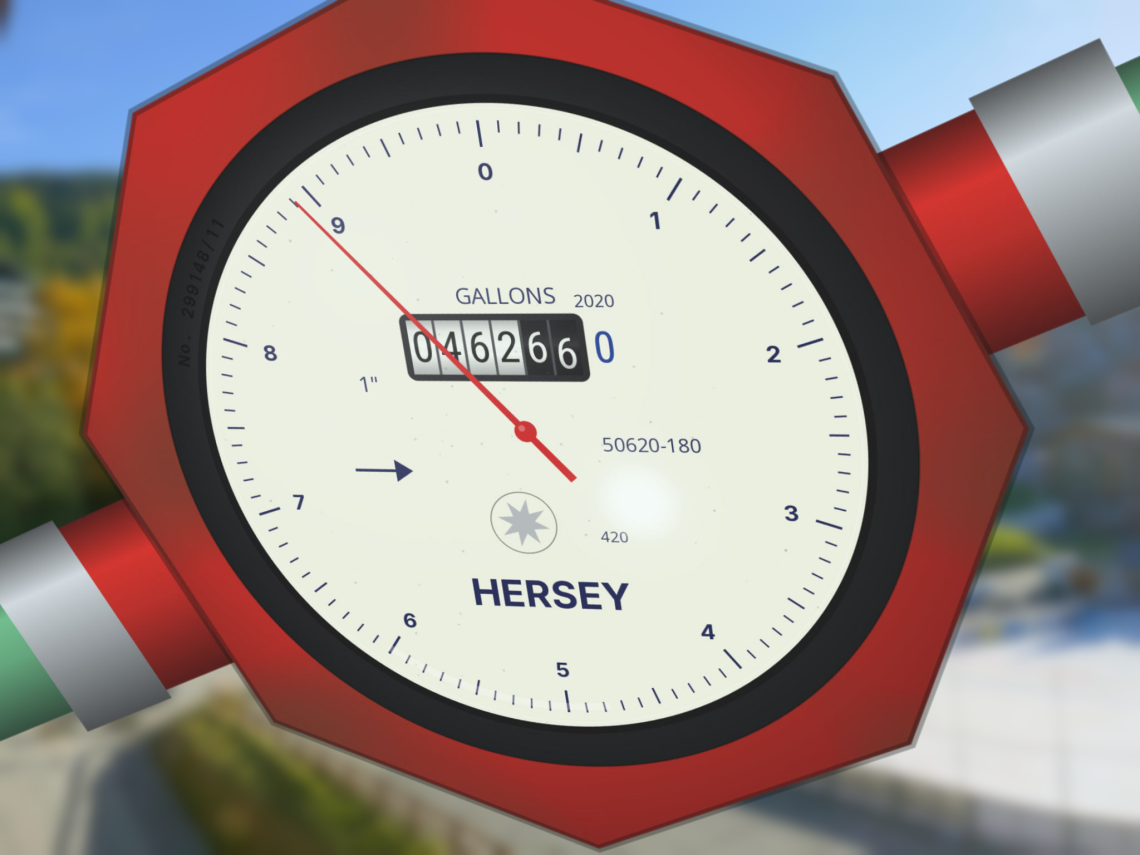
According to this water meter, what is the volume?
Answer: 462658.9 gal
